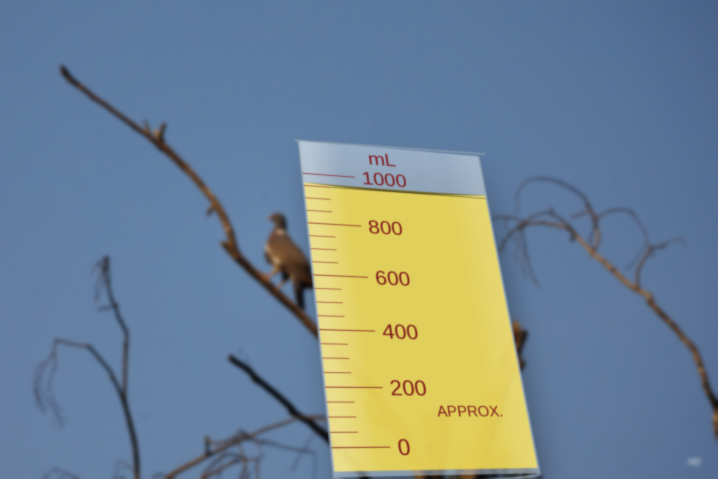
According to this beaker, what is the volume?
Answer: 950 mL
